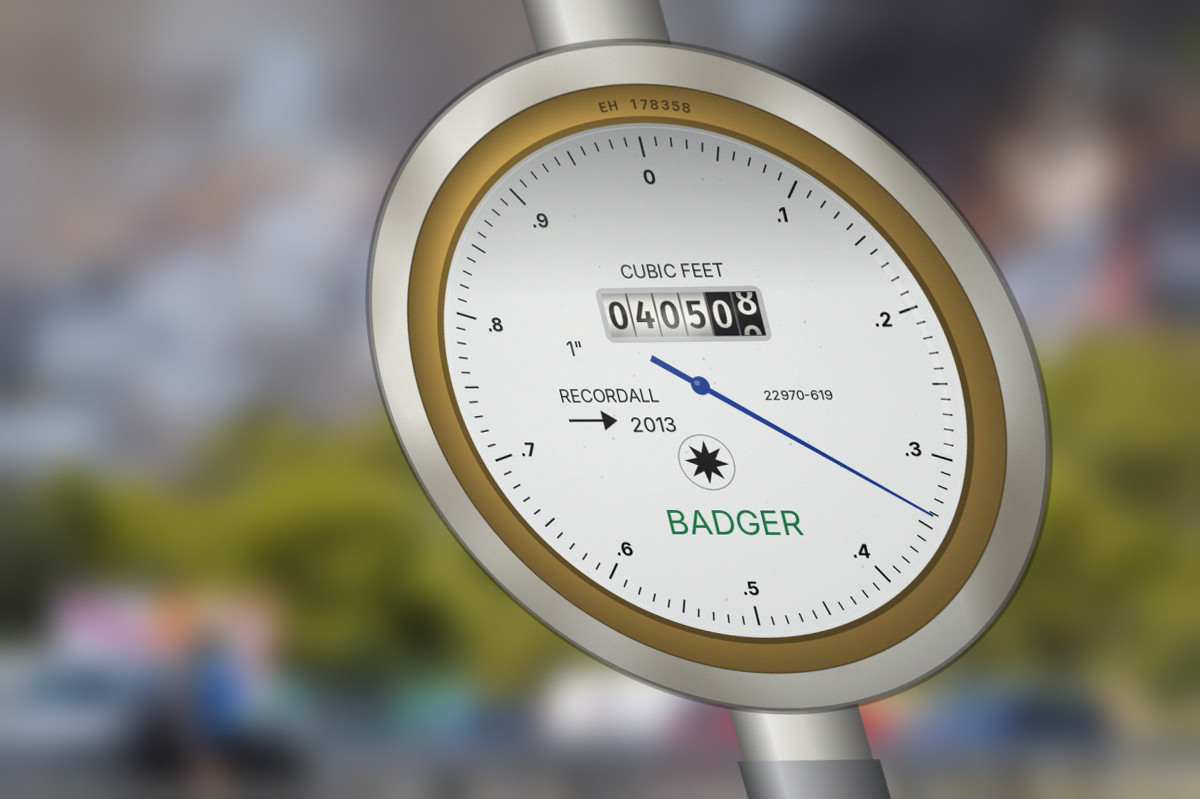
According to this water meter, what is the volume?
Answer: 40508.34 ft³
